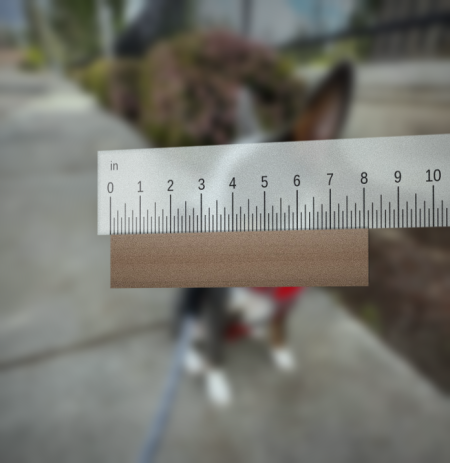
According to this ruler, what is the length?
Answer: 8.125 in
